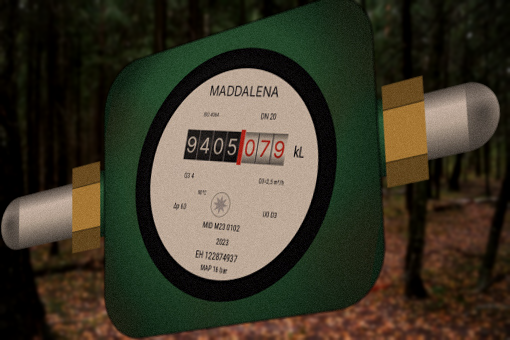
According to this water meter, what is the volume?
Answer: 9405.079 kL
